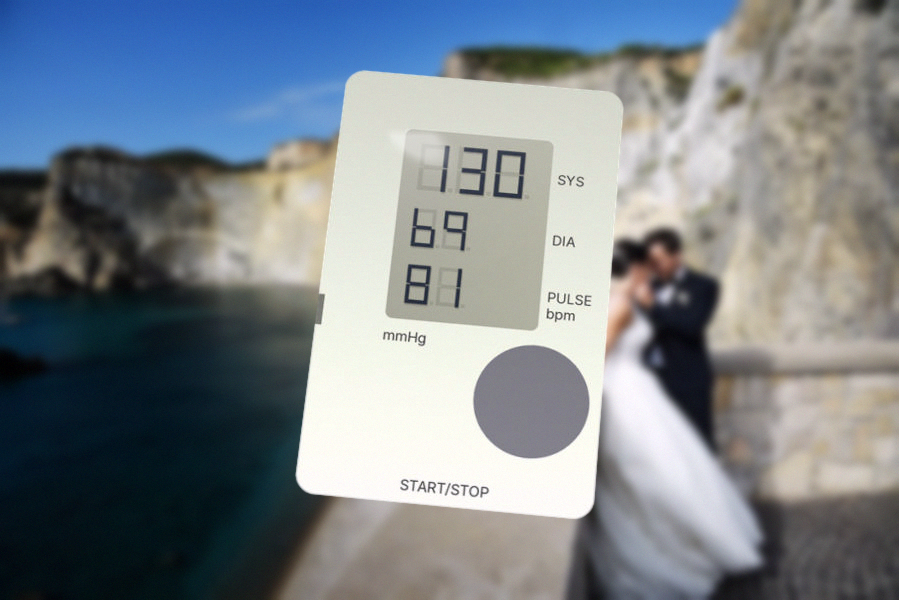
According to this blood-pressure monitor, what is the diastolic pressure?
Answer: 69 mmHg
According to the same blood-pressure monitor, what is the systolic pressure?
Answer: 130 mmHg
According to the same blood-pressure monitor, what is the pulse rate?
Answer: 81 bpm
